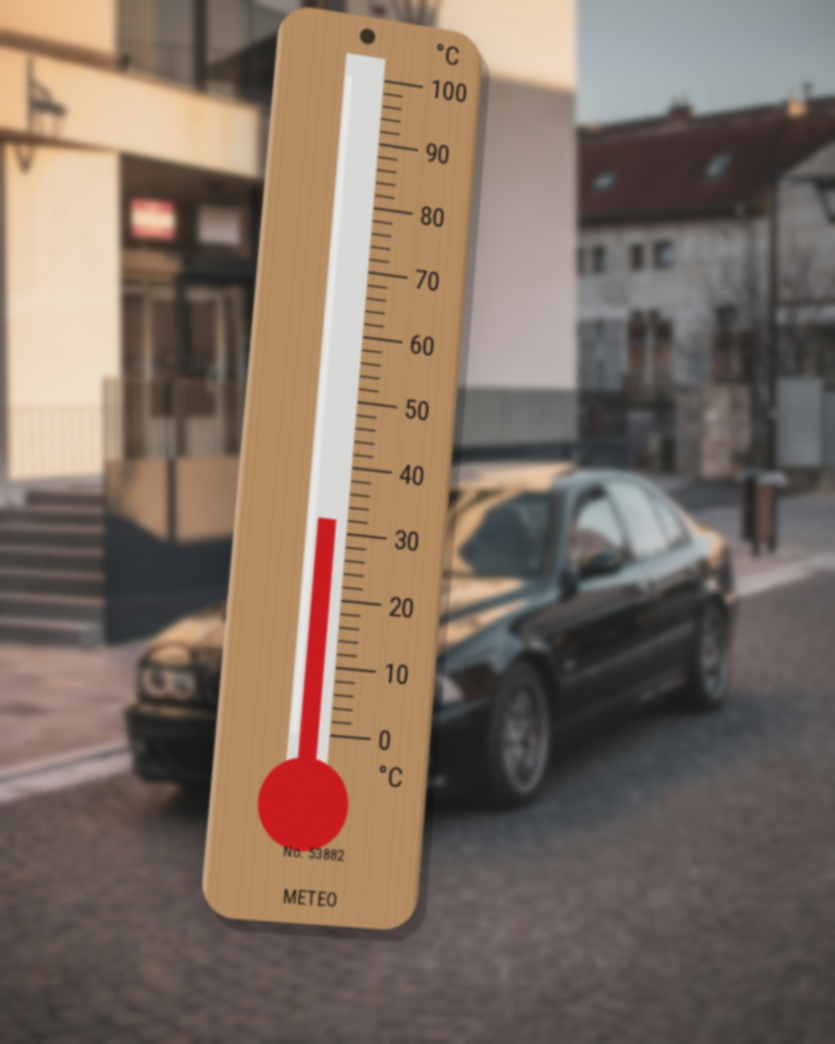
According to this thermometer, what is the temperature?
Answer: 32 °C
